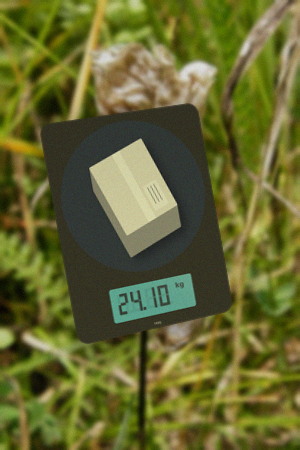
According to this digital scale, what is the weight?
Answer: 24.10 kg
